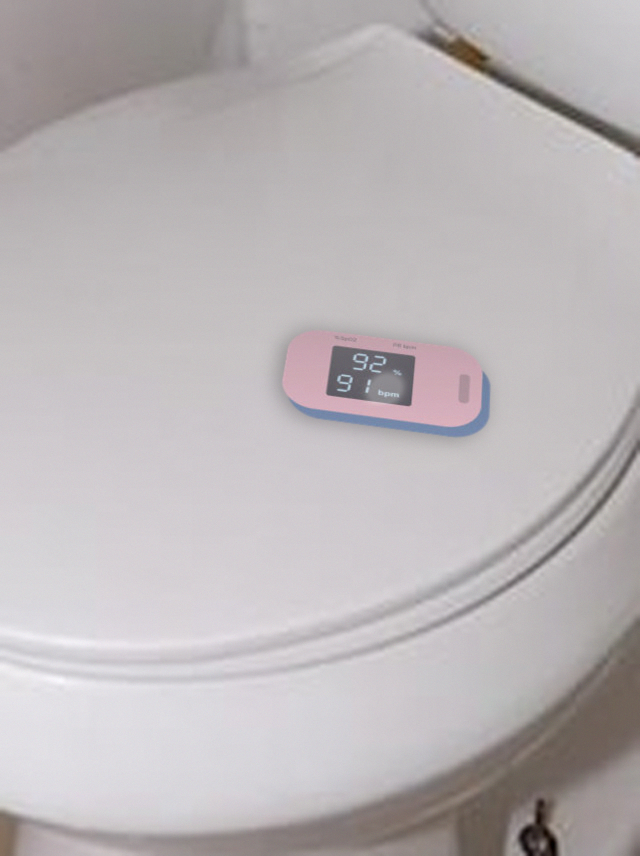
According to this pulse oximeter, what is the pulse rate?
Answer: 91 bpm
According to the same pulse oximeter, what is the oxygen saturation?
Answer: 92 %
